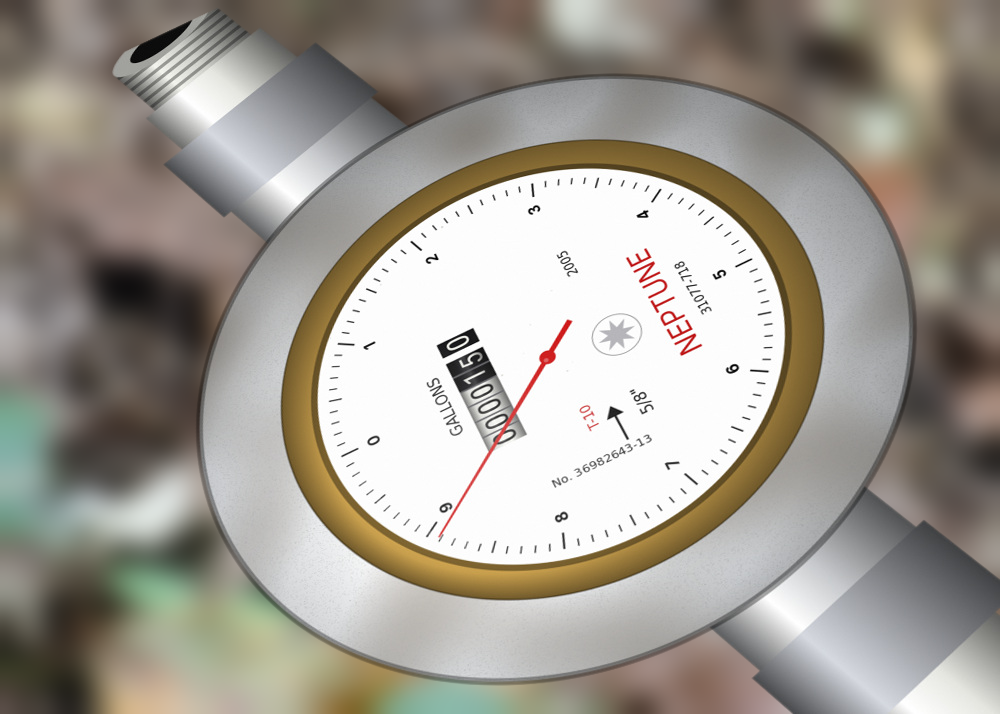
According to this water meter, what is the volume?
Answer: 148.9 gal
